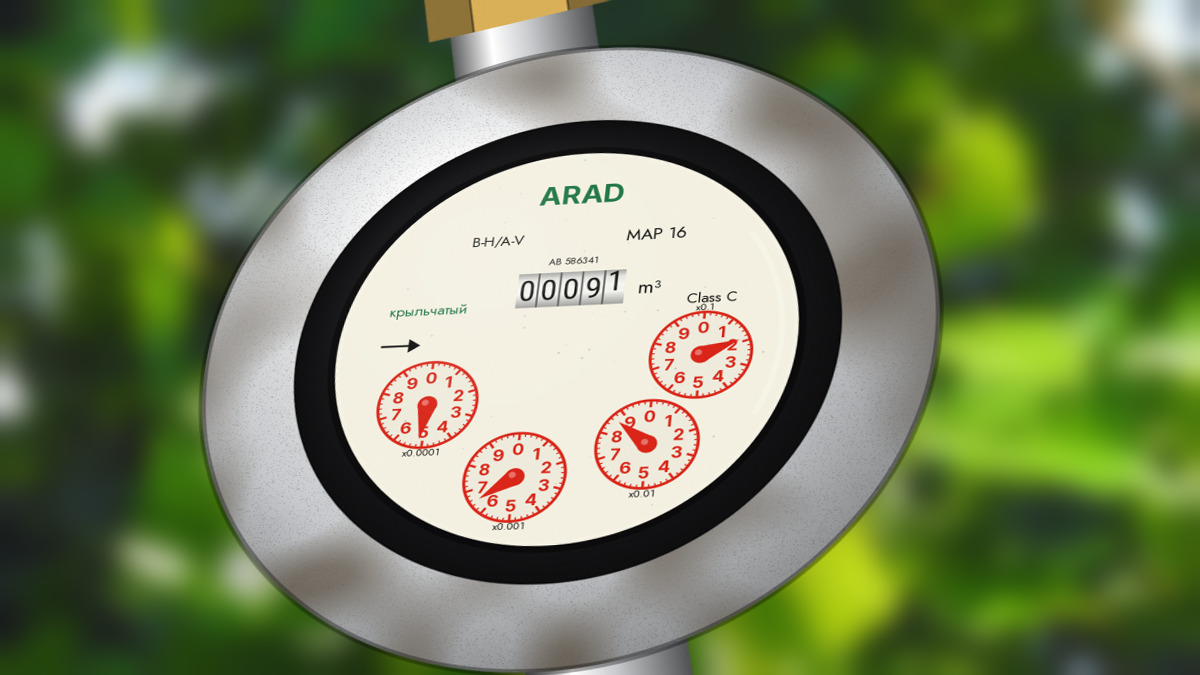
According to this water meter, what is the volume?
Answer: 91.1865 m³
